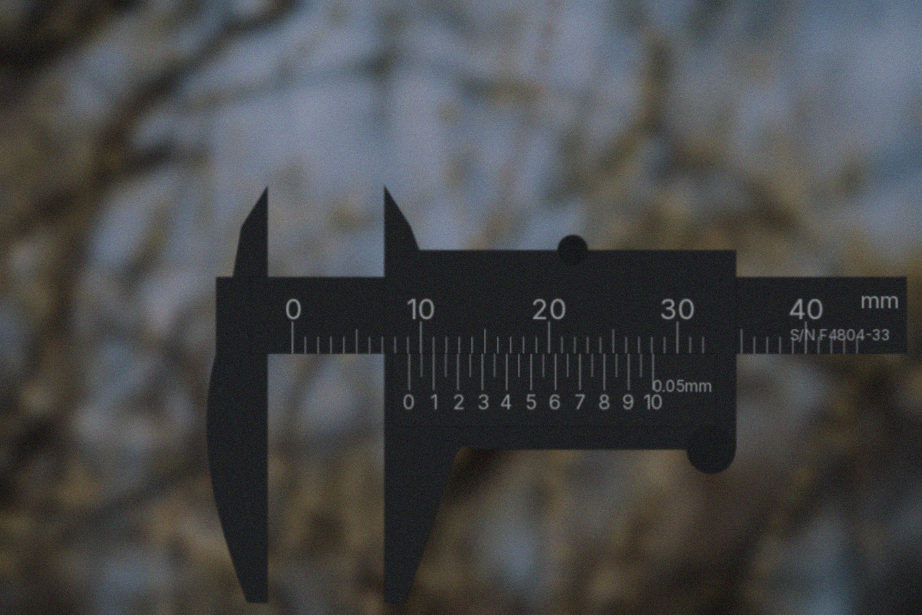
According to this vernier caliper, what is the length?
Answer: 9.1 mm
